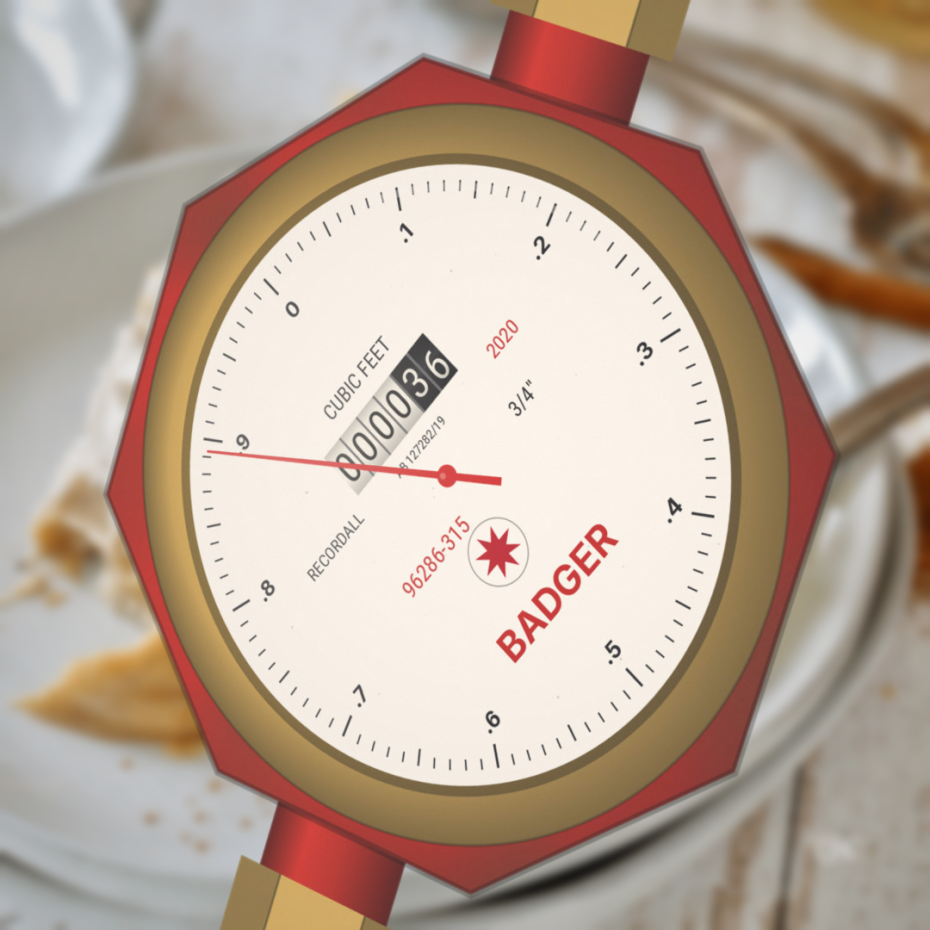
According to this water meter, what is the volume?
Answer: 35.89 ft³
